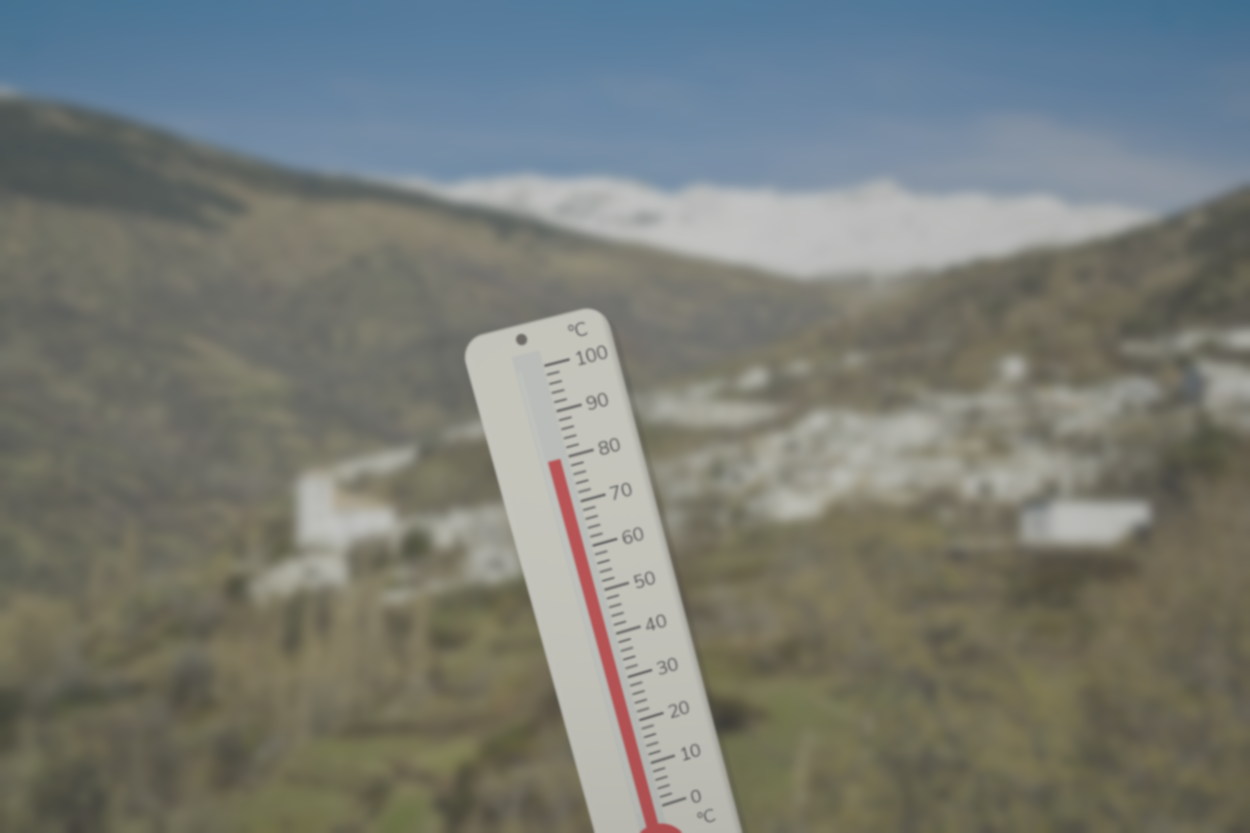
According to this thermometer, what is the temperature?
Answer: 80 °C
